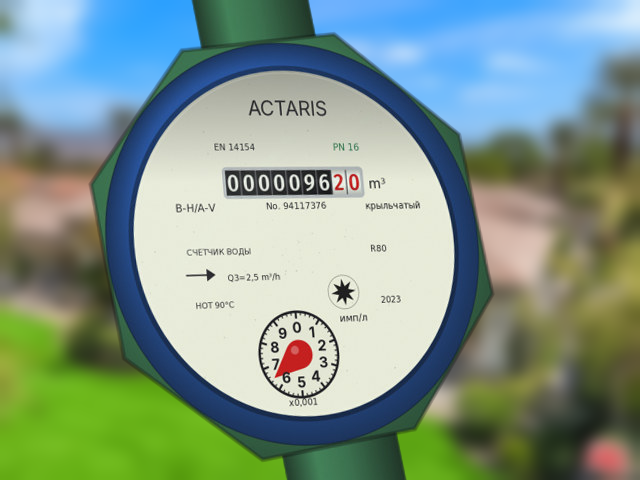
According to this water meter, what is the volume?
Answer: 96.206 m³
